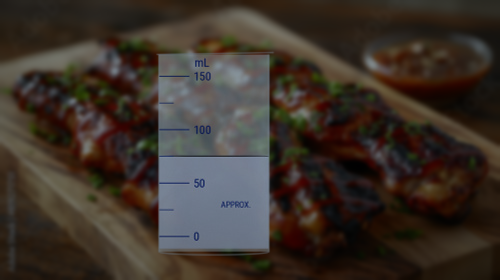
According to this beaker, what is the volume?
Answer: 75 mL
